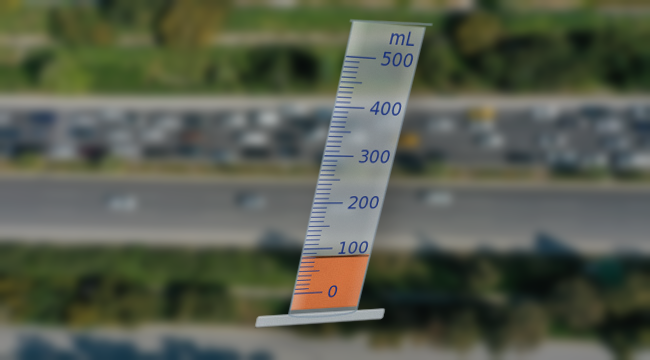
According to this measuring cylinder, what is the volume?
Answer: 80 mL
